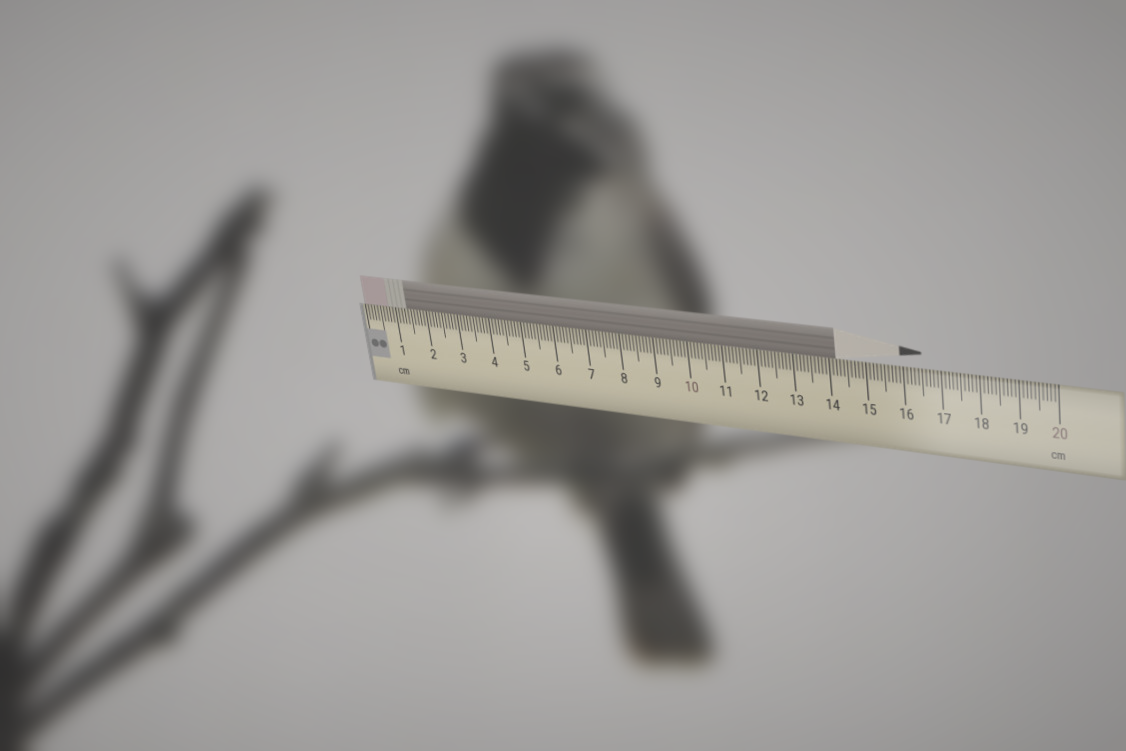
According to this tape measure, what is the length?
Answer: 16.5 cm
